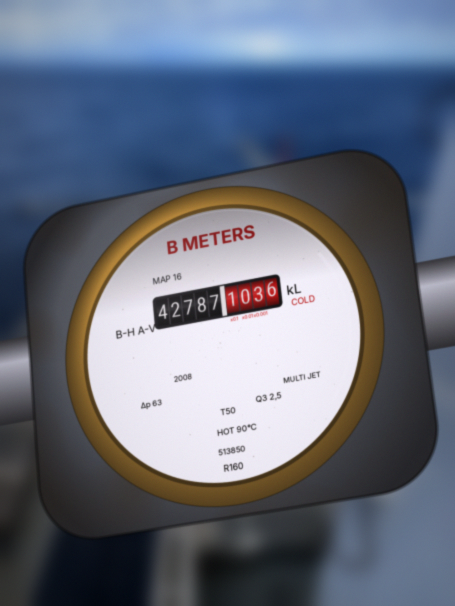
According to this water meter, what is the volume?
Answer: 42787.1036 kL
